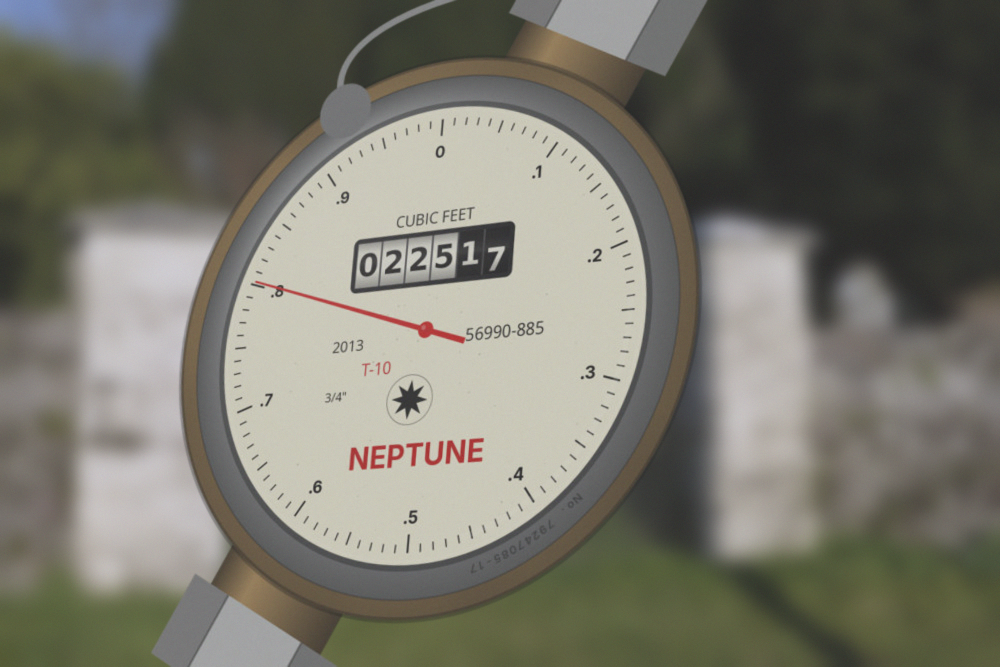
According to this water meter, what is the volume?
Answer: 22516.80 ft³
